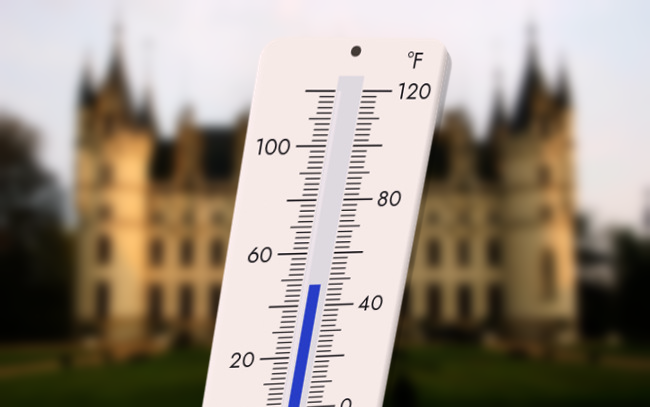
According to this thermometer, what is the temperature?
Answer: 48 °F
